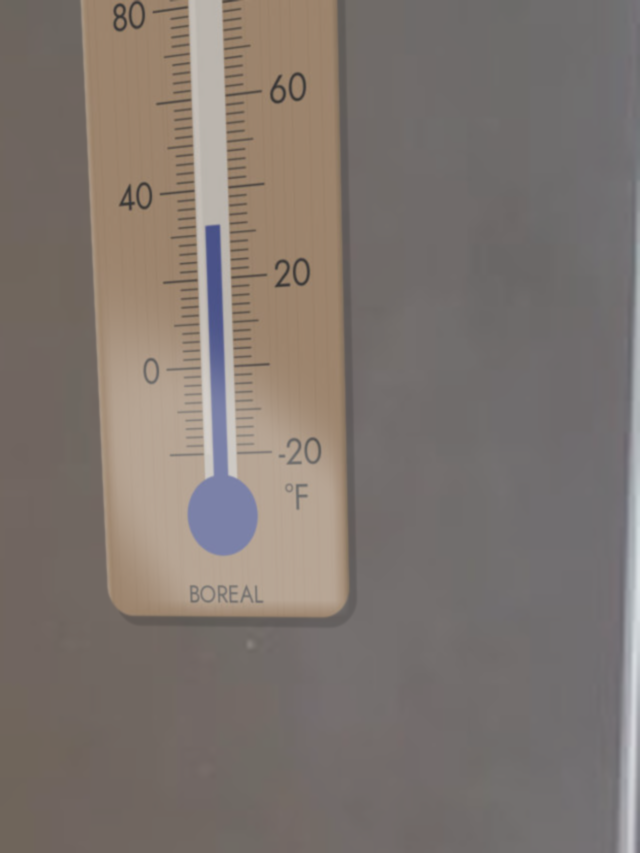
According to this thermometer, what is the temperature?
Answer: 32 °F
